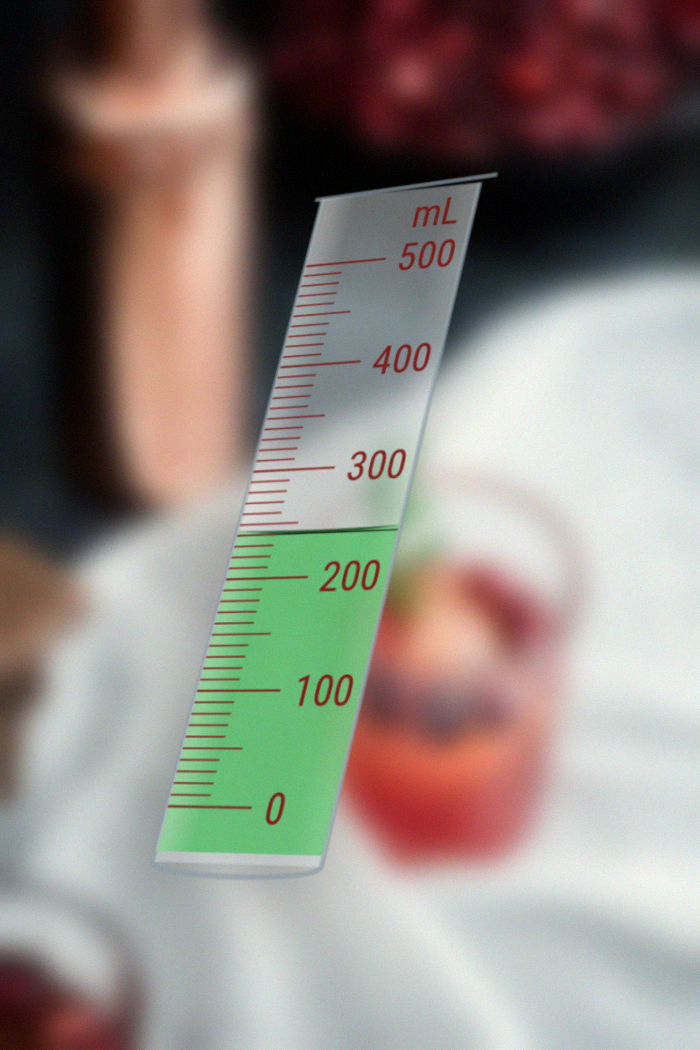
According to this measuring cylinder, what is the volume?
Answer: 240 mL
